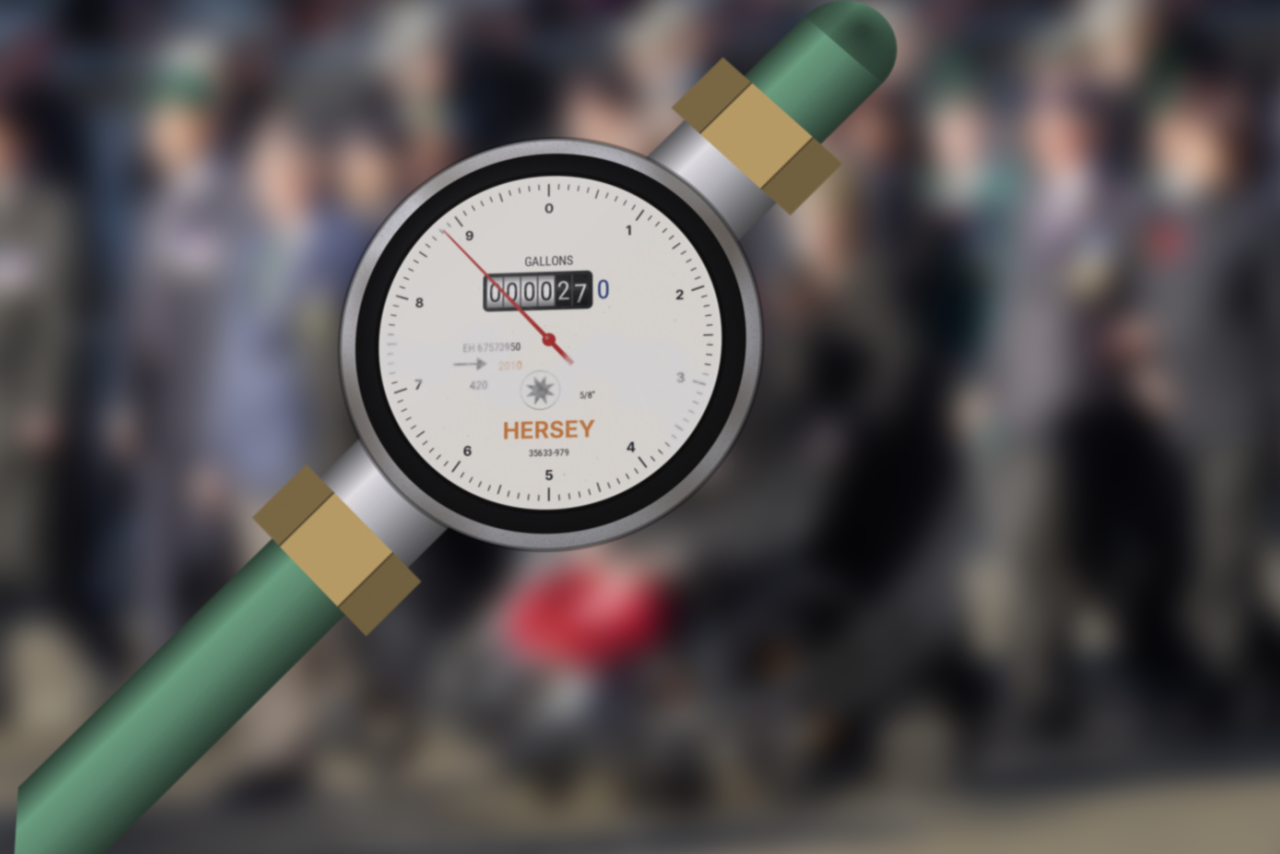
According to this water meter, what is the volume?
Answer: 268.8 gal
